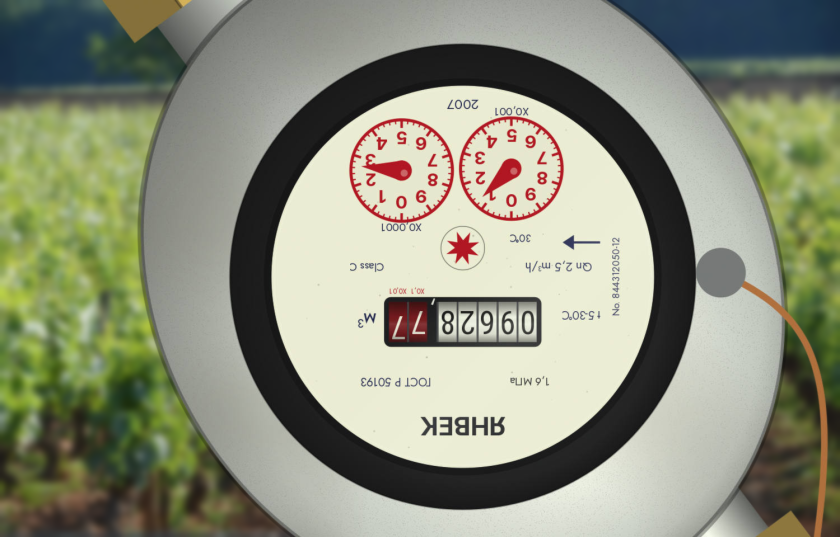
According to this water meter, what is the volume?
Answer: 9628.7712 m³
